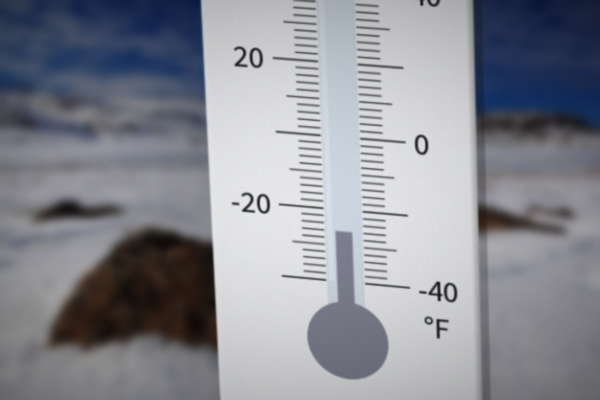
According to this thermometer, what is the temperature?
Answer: -26 °F
